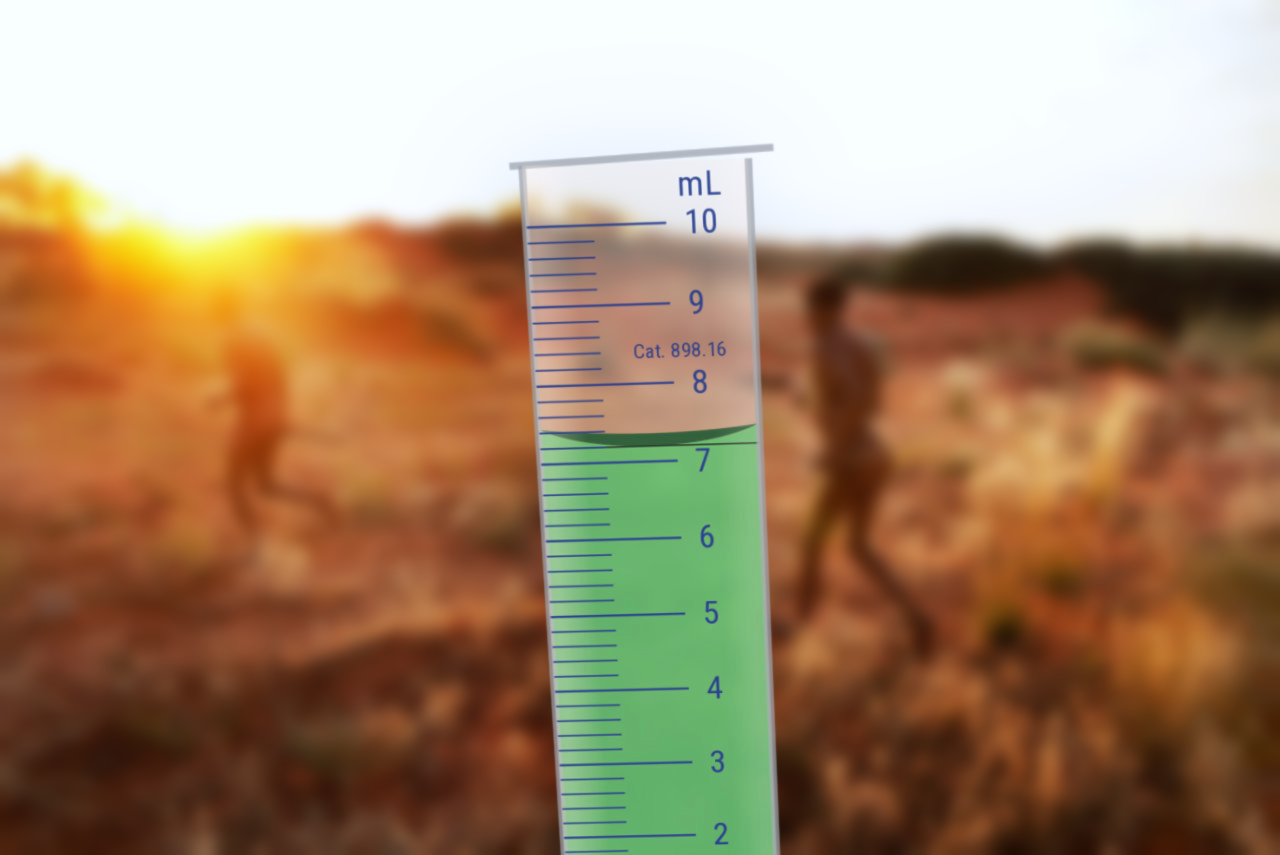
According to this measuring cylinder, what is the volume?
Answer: 7.2 mL
